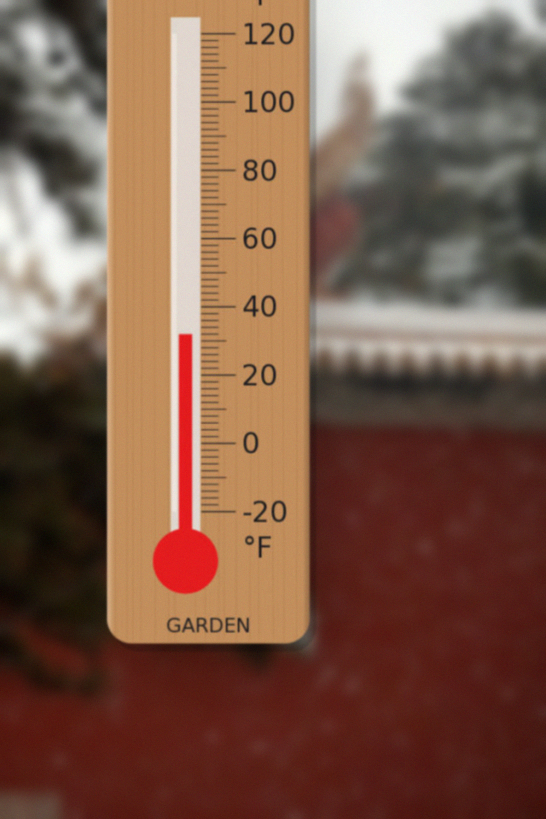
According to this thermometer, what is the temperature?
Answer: 32 °F
